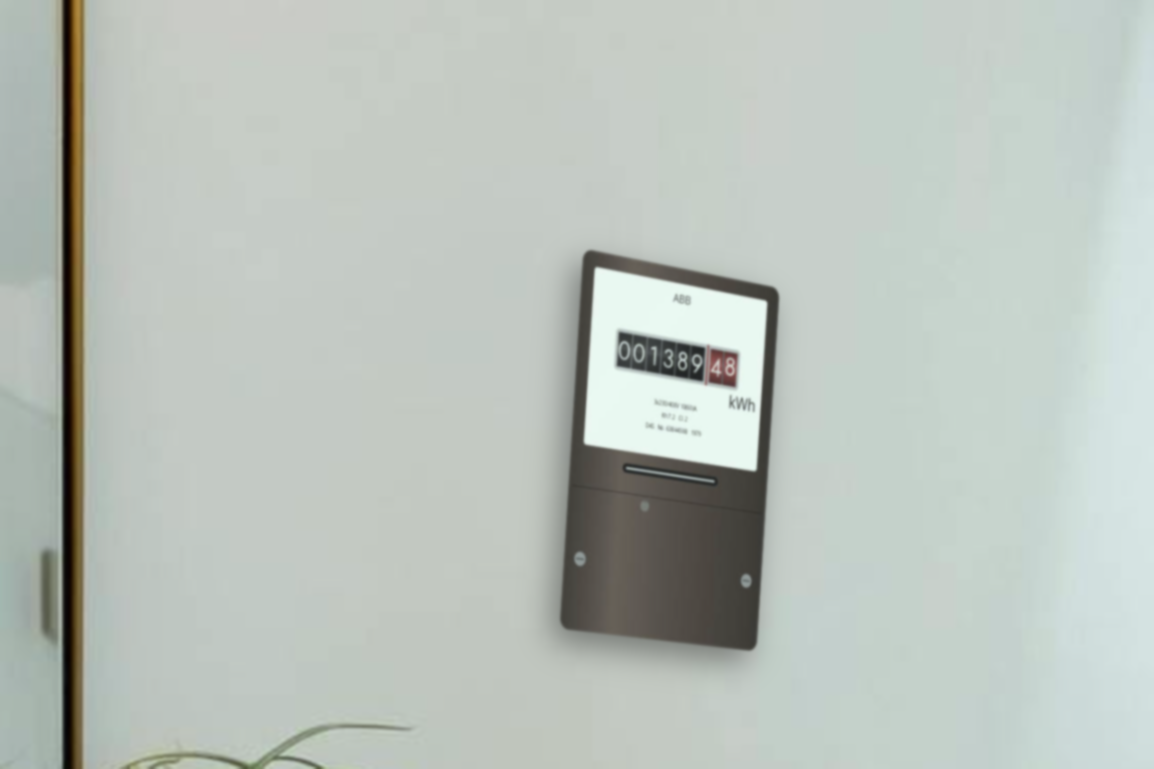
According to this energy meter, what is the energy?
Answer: 1389.48 kWh
